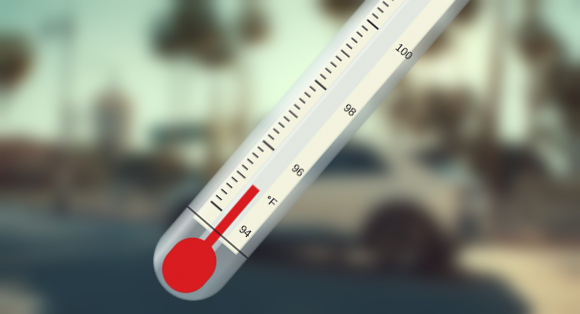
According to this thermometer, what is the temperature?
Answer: 95 °F
